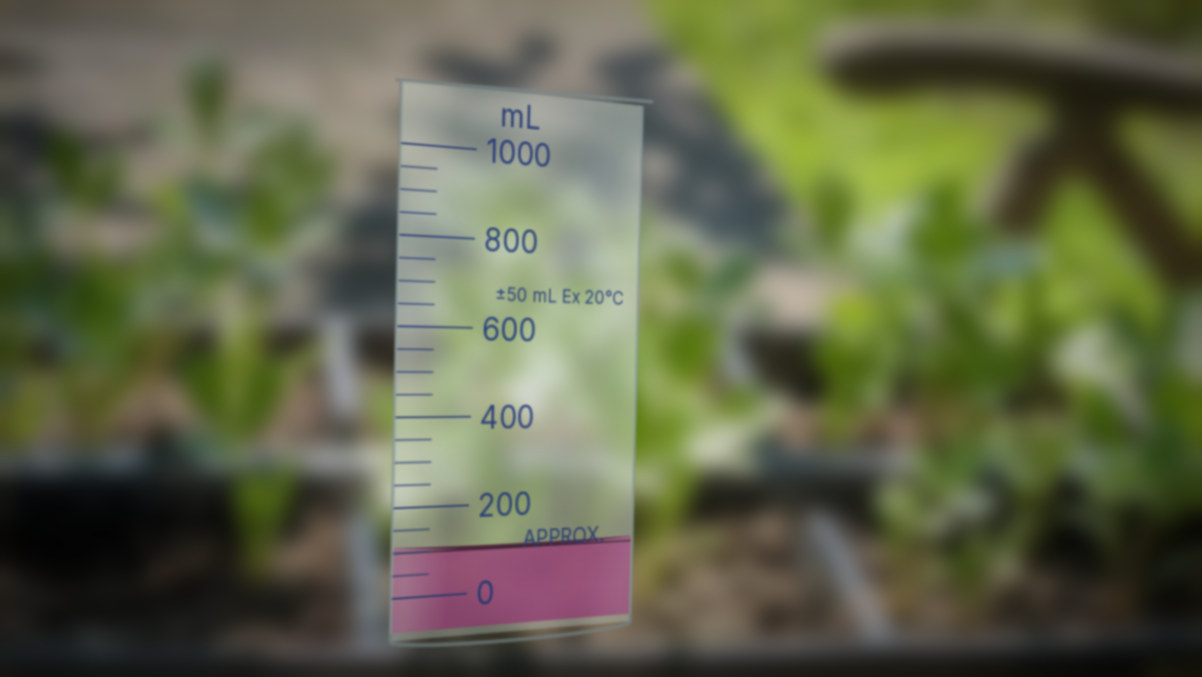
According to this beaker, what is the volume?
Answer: 100 mL
